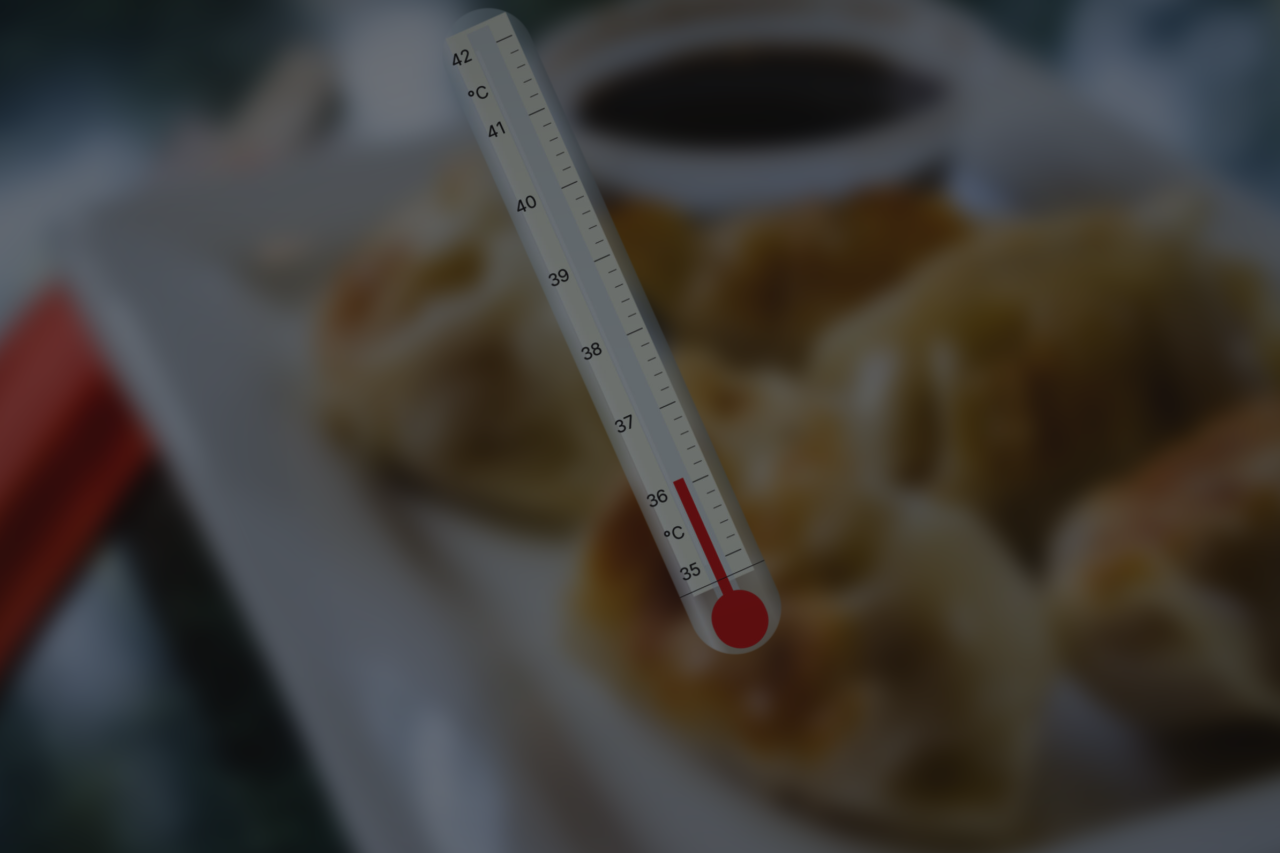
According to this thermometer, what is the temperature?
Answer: 36.1 °C
